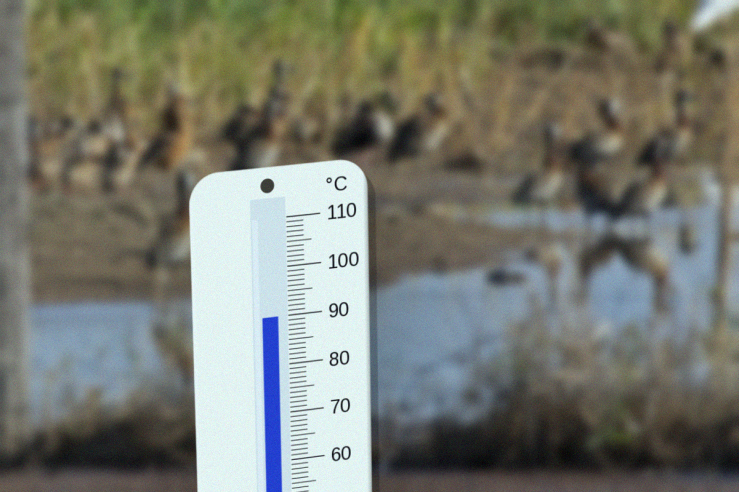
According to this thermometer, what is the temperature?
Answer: 90 °C
